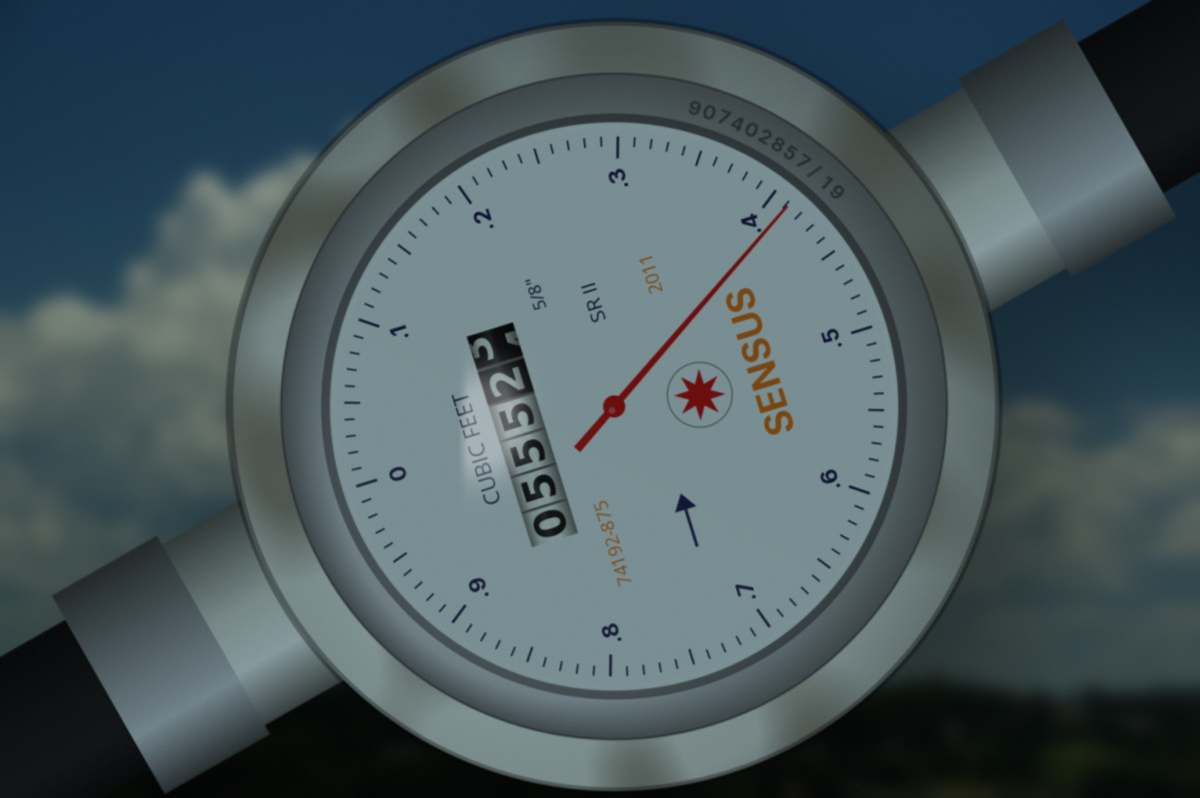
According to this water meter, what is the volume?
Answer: 55523.41 ft³
